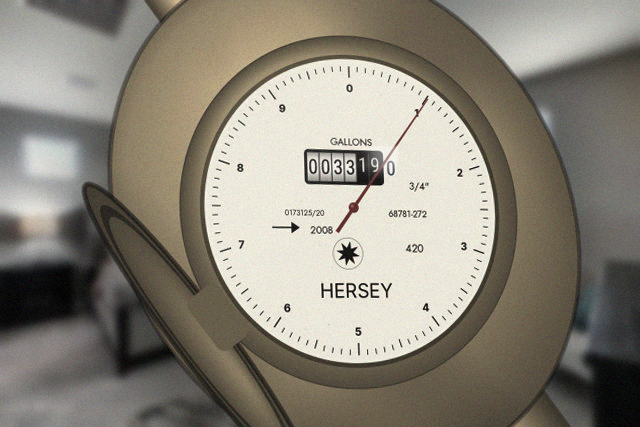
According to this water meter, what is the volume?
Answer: 33191.0 gal
